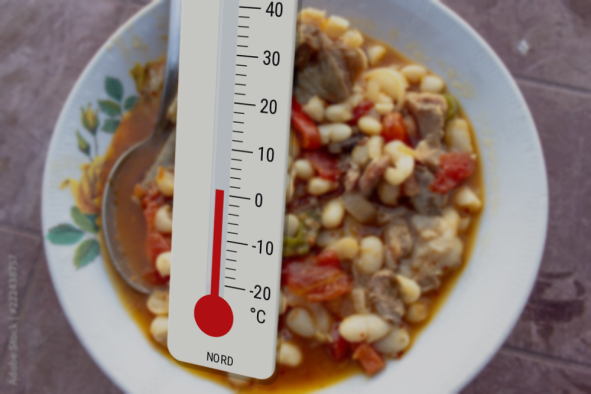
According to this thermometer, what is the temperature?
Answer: 1 °C
